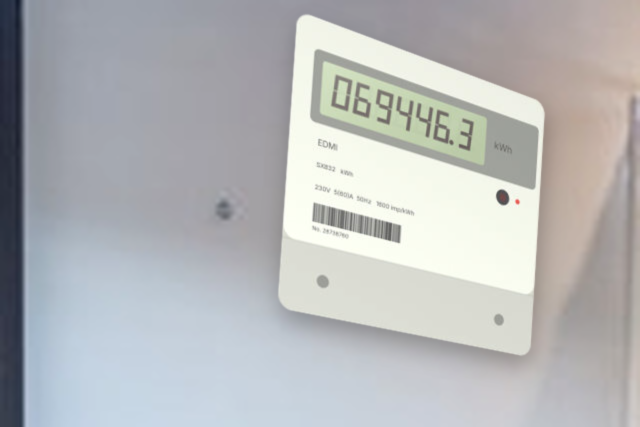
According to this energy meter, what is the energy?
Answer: 69446.3 kWh
